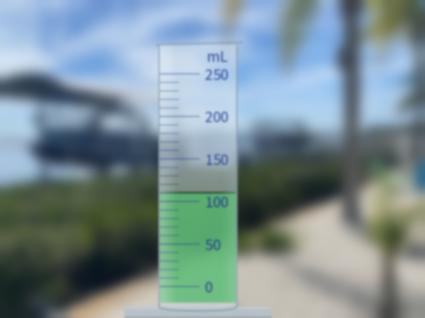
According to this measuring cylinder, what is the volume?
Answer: 110 mL
